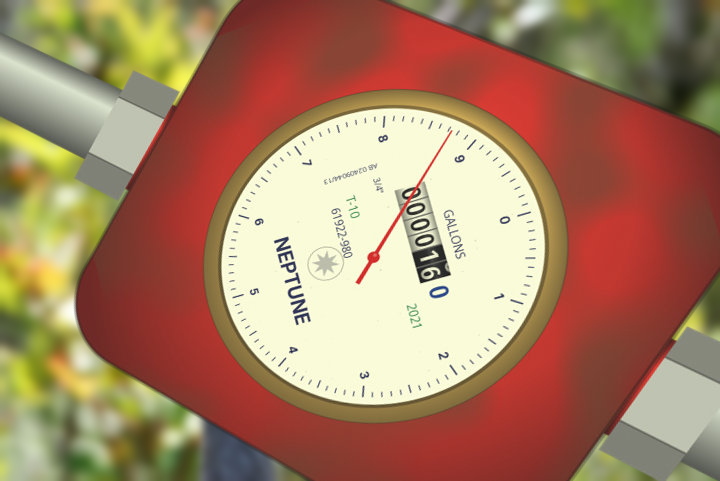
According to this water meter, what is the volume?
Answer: 158.7 gal
